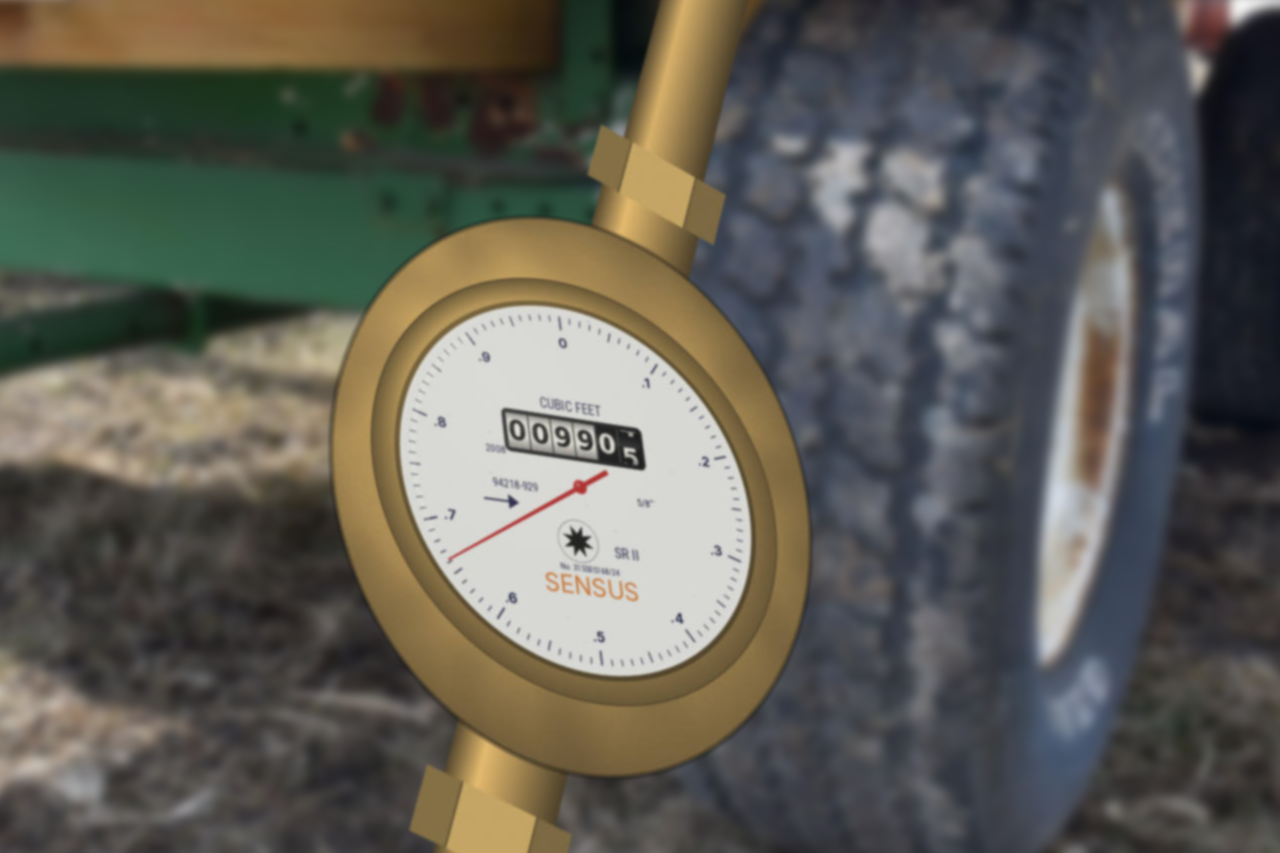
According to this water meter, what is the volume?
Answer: 9904.66 ft³
